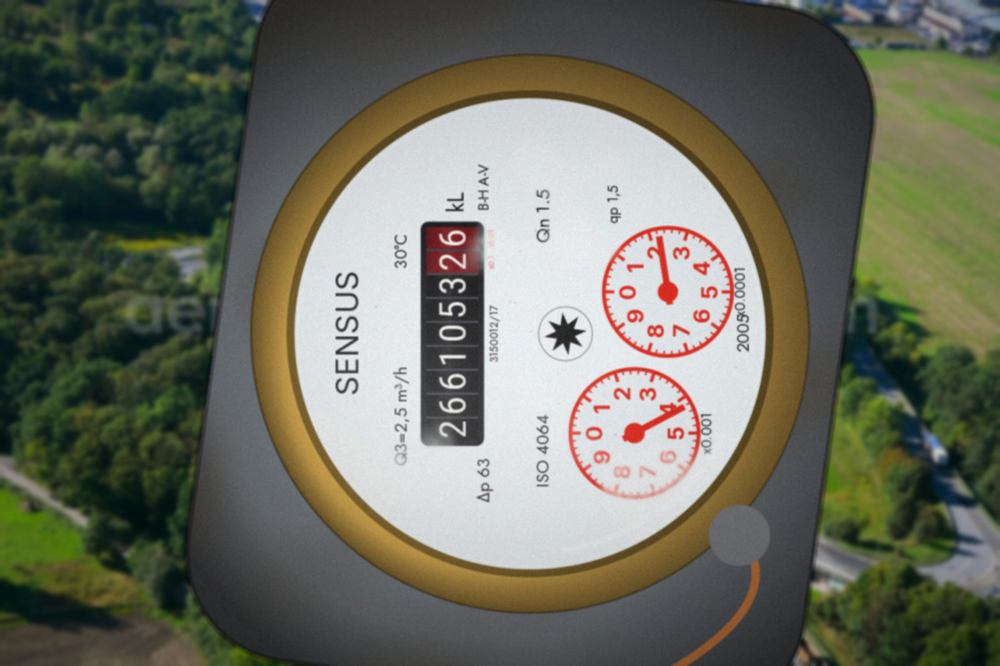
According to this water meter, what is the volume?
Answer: 2661053.2642 kL
